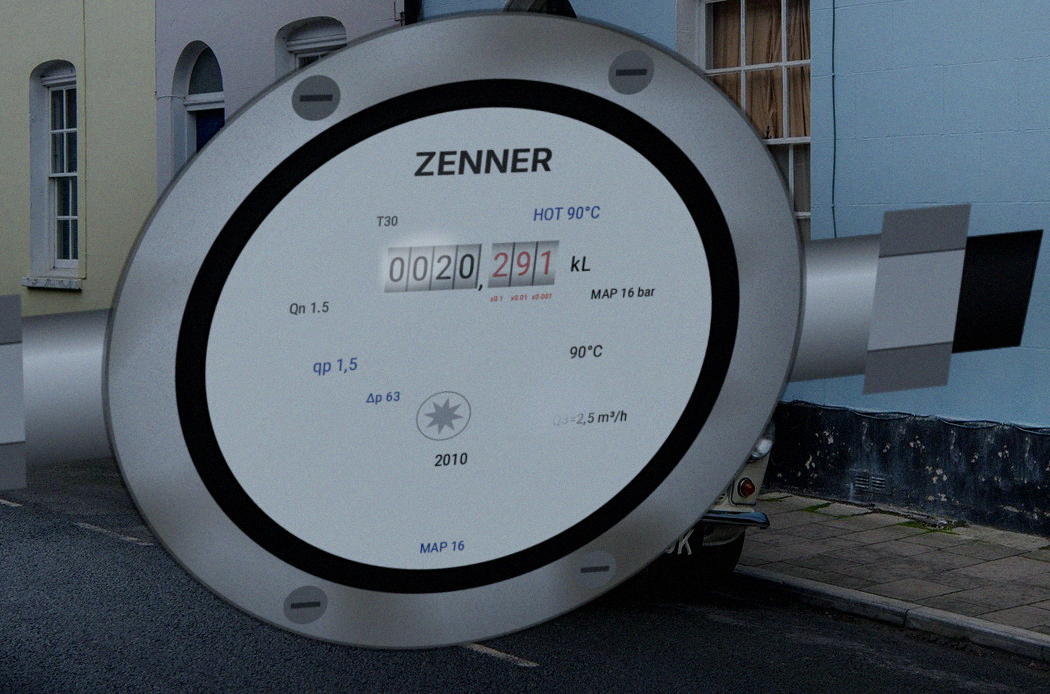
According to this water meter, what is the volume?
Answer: 20.291 kL
